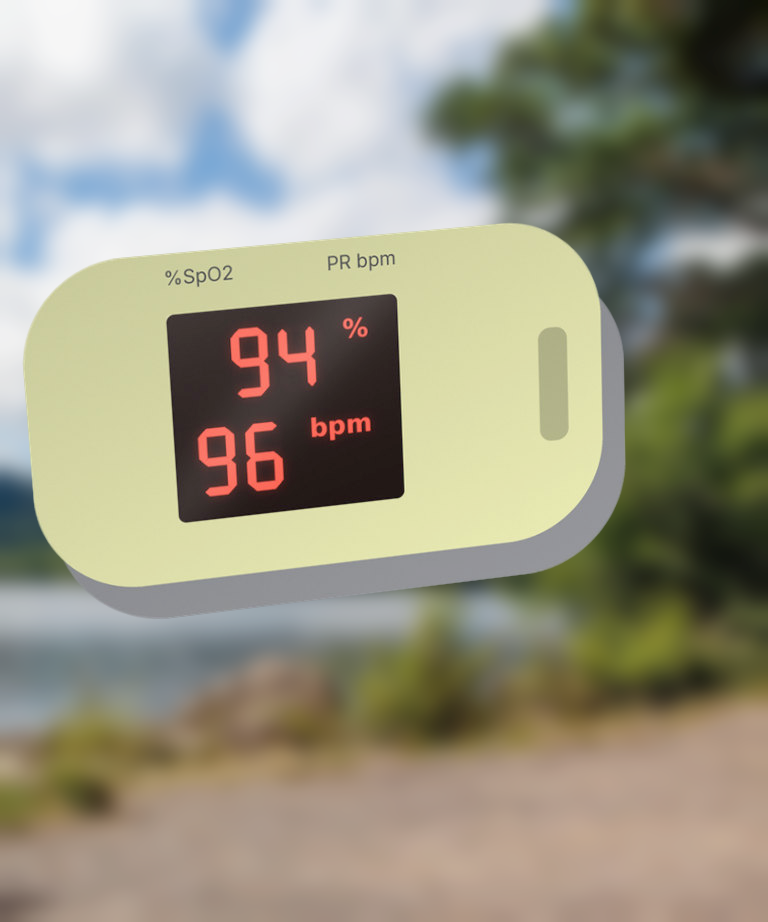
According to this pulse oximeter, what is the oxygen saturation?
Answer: 94 %
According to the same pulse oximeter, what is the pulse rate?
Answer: 96 bpm
